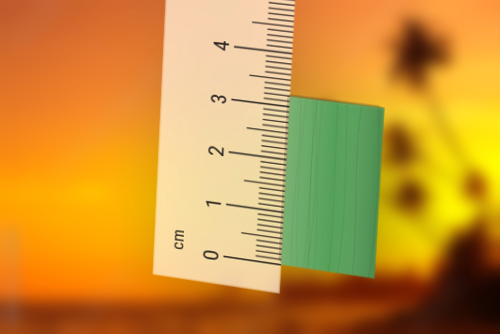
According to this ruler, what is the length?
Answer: 3.2 cm
